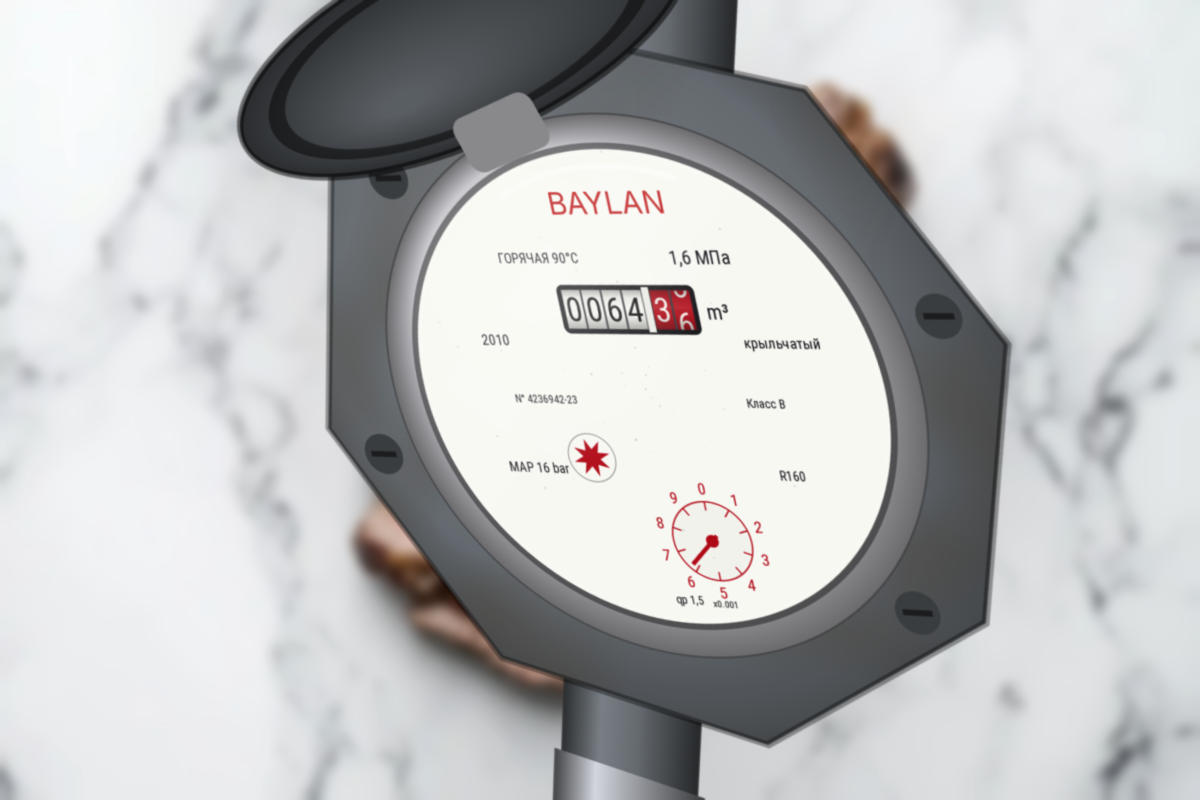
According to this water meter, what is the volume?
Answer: 64.356 m³
